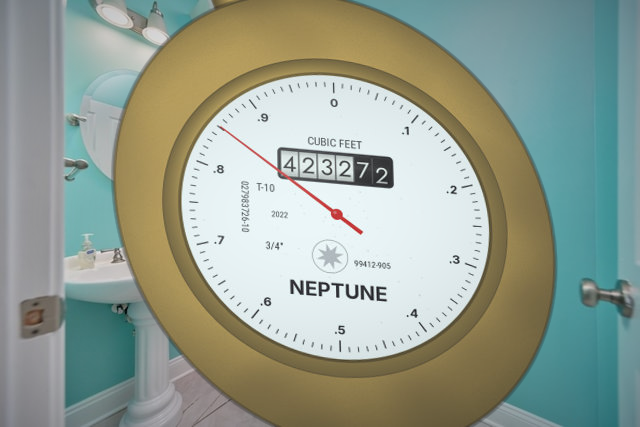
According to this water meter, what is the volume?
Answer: 423271.85 ft³
